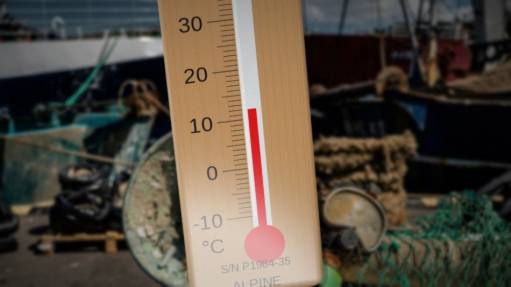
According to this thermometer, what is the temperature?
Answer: 12 °C
